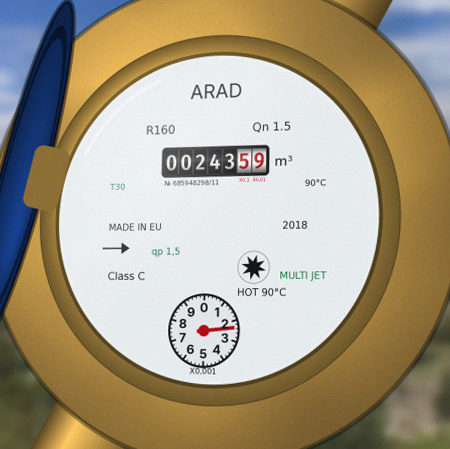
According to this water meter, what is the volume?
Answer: 243.592 m³
